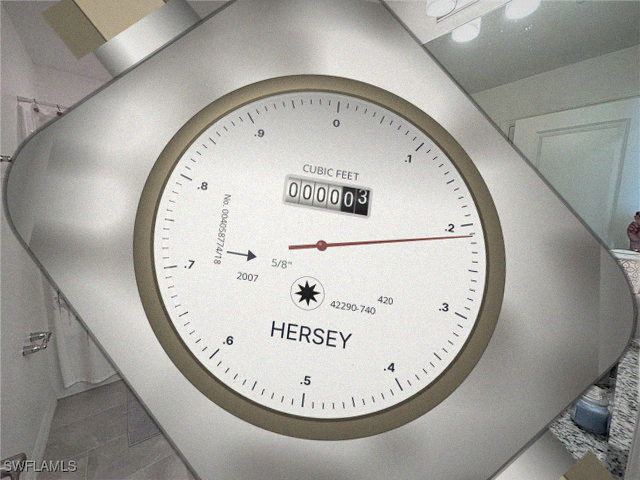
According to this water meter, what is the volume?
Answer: 3.21 ft³
